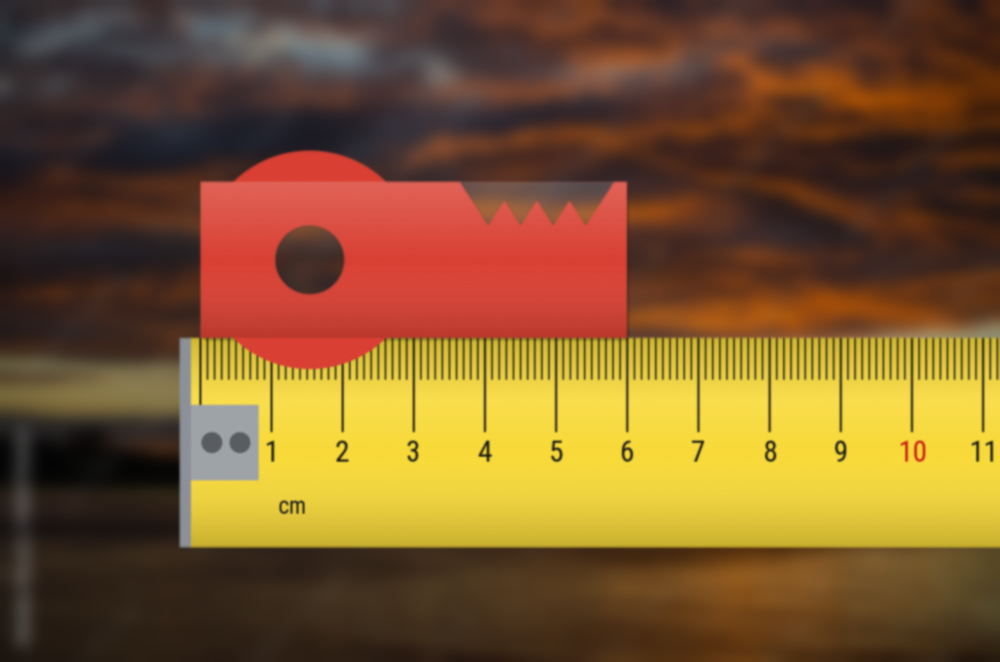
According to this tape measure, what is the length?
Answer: 6 cm
